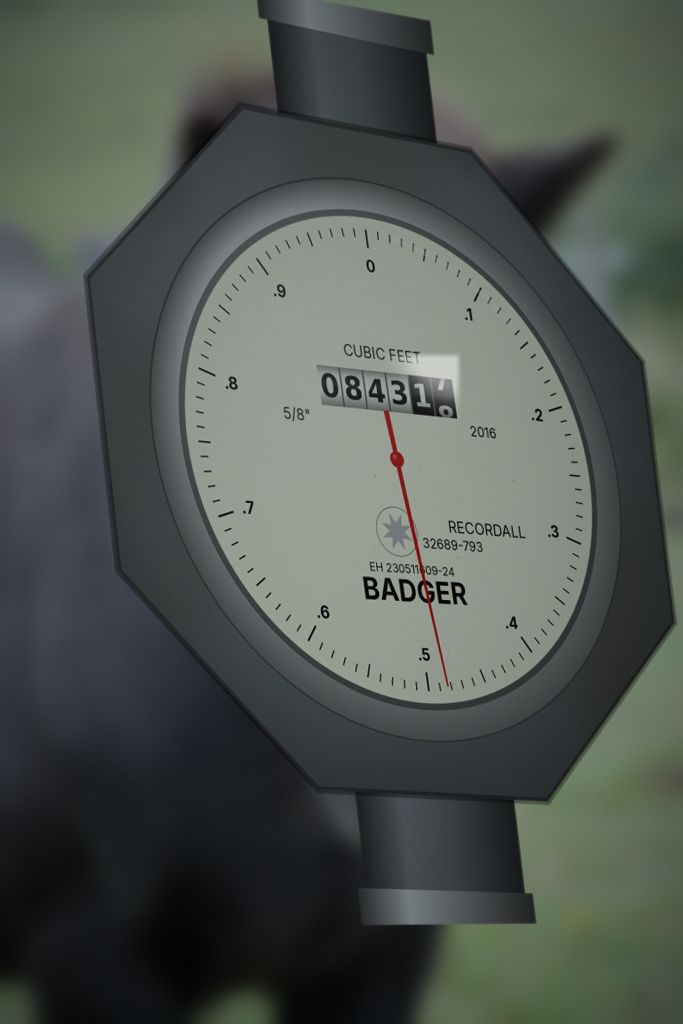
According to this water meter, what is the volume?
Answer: 84317.48 ft³
